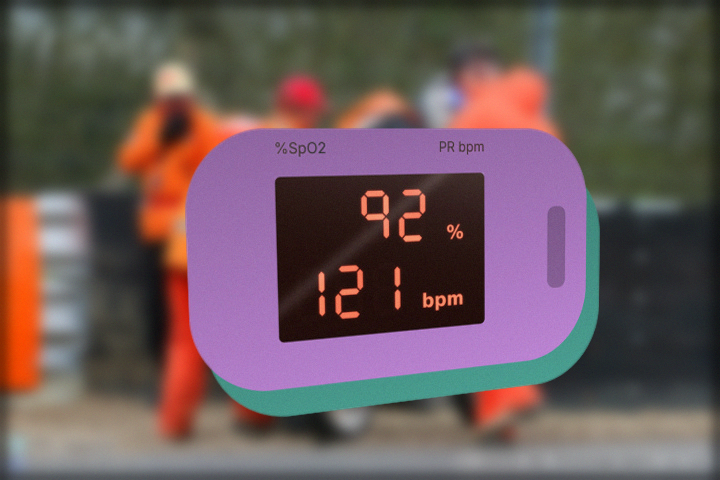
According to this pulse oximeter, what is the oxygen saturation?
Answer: 92 %
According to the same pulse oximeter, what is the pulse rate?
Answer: 121 bpm
